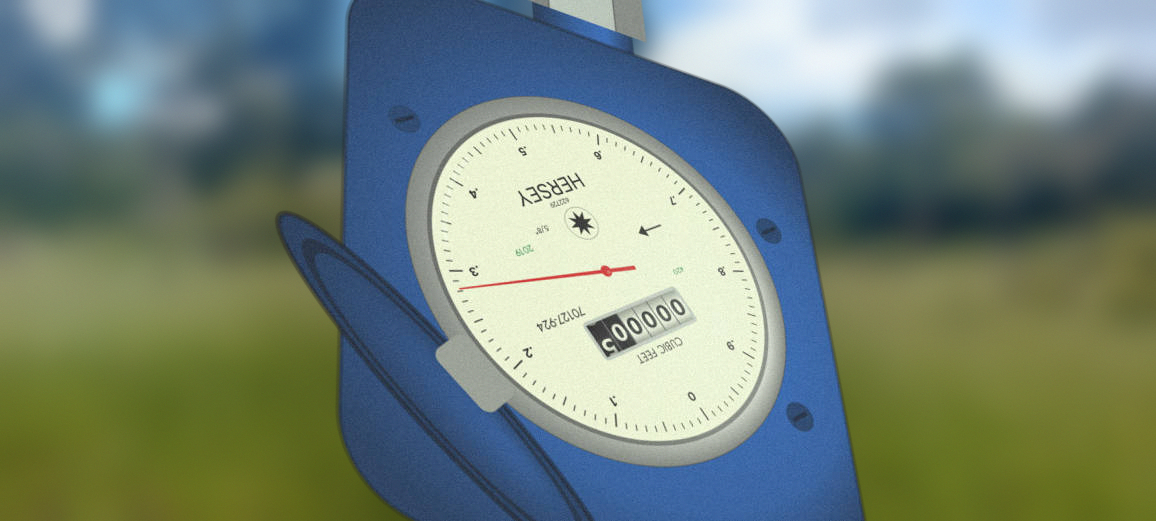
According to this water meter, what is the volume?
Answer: 5.28 ft³
